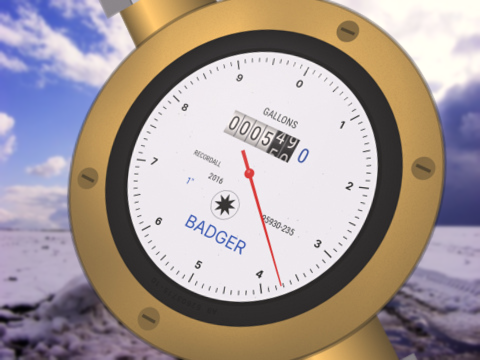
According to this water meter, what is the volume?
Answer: 5493.7 gal
